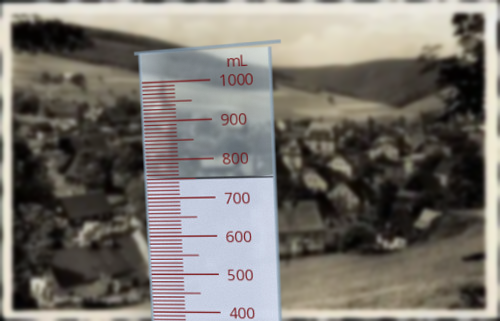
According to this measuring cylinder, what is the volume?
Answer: 750 mL
